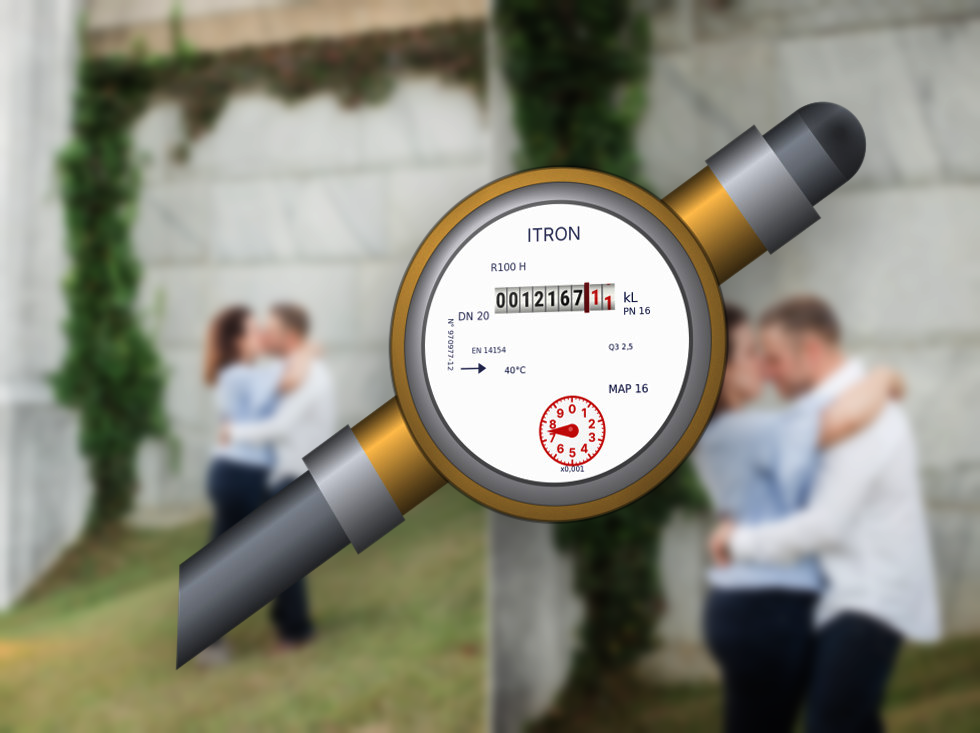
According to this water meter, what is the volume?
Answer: 12167.107 kL
